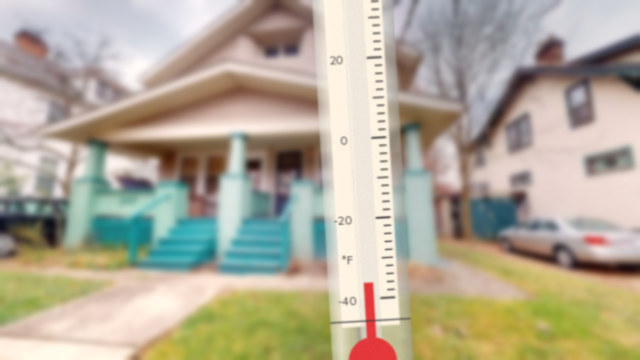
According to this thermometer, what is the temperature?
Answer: -36 °F
